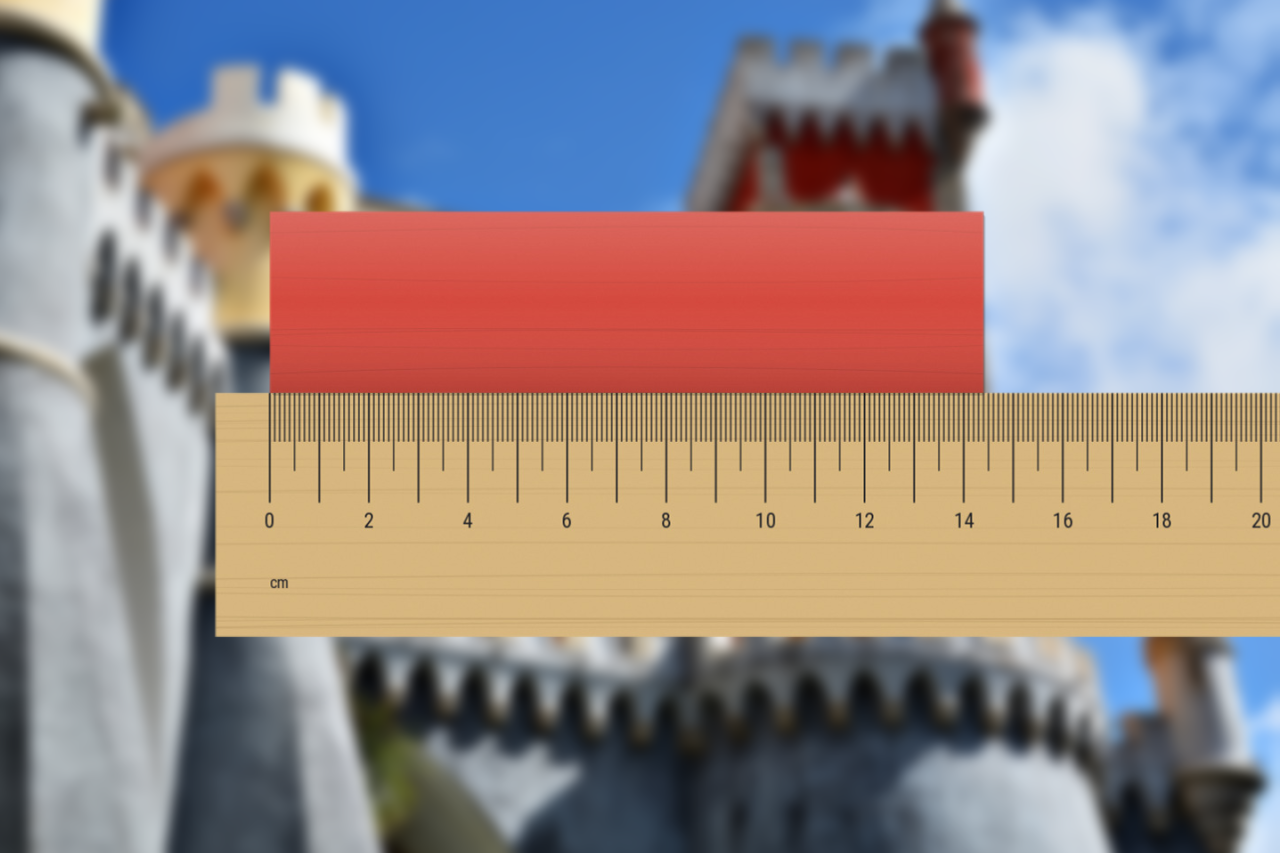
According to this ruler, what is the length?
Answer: 14.4 cm
